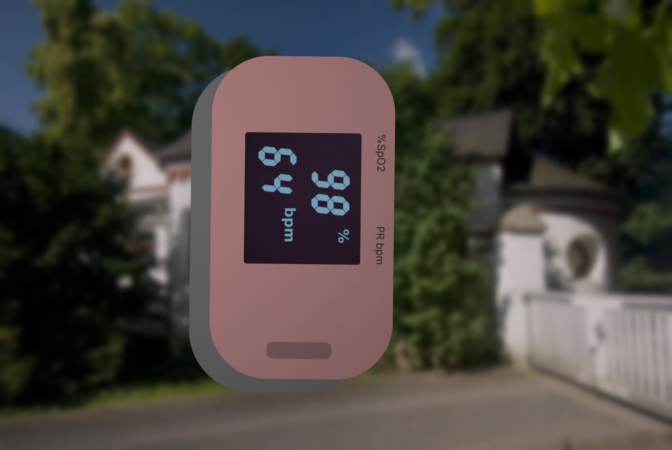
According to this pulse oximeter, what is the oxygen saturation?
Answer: 98 %
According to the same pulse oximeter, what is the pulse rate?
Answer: 64 bpm
